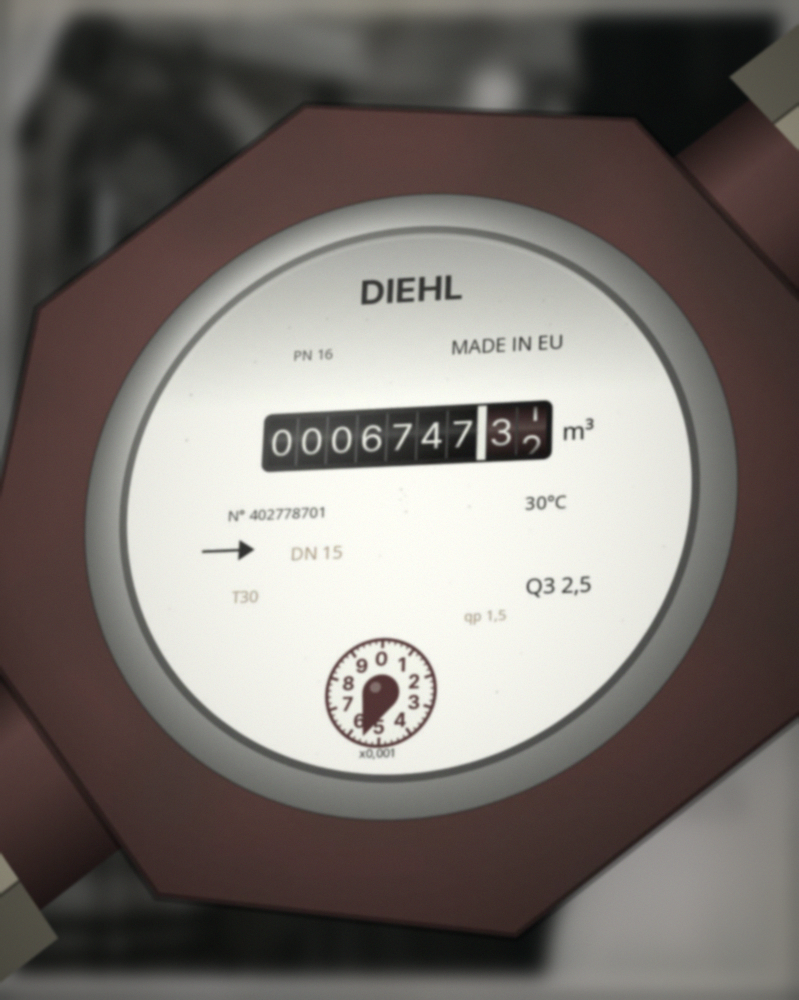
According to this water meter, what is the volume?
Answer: 6747.315 m³
